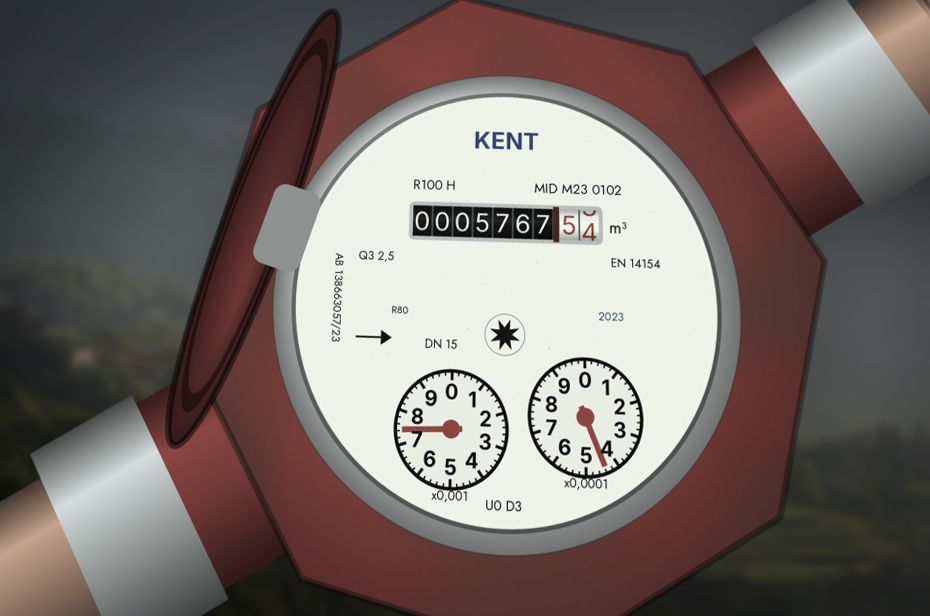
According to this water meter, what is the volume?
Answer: 5767.5374 m³
